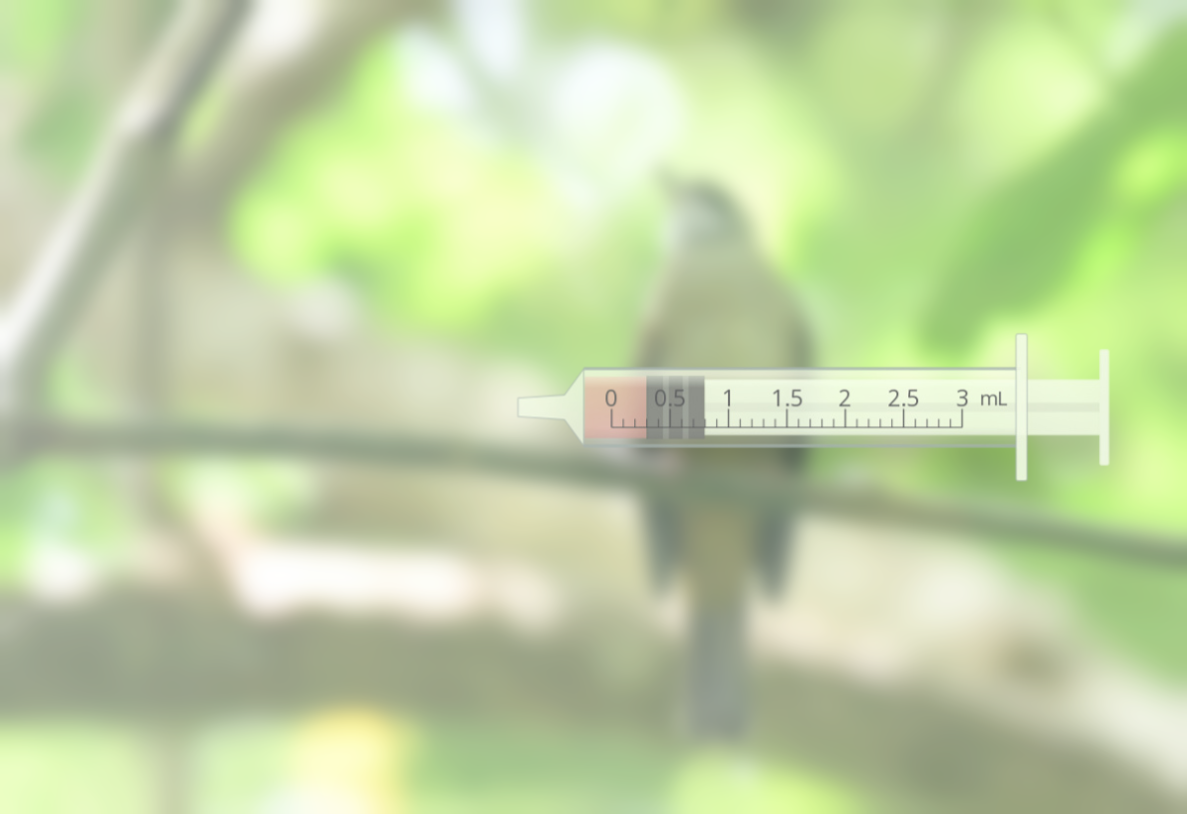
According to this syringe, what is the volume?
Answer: 0.3 mL
